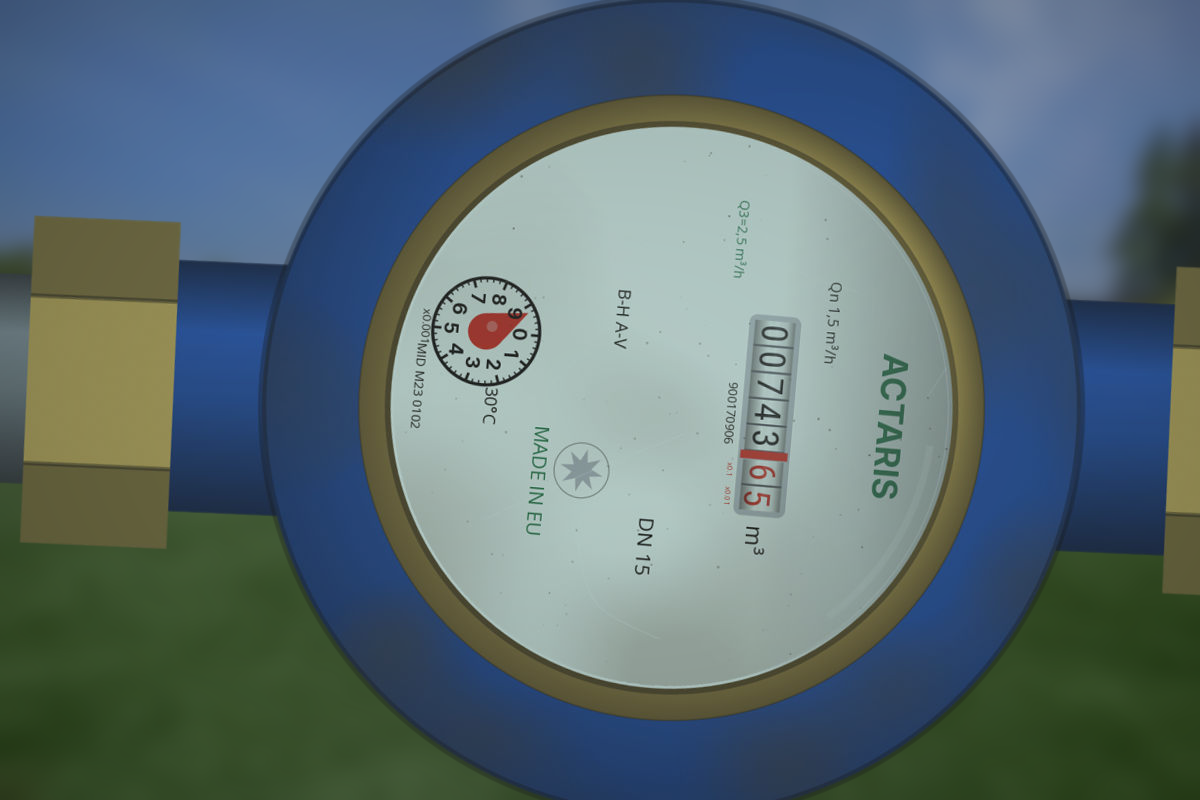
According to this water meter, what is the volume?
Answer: 743.649 m³
